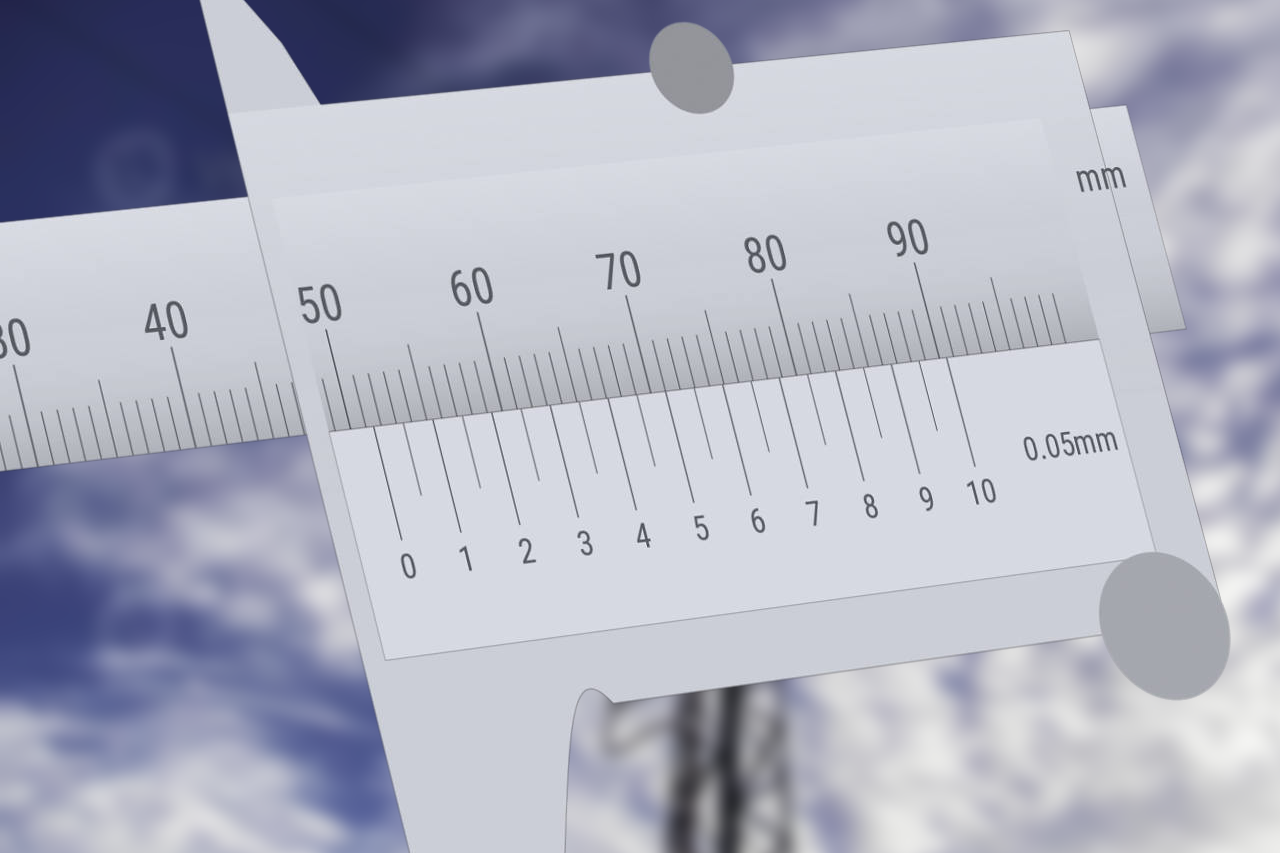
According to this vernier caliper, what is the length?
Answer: 51.5 mm
